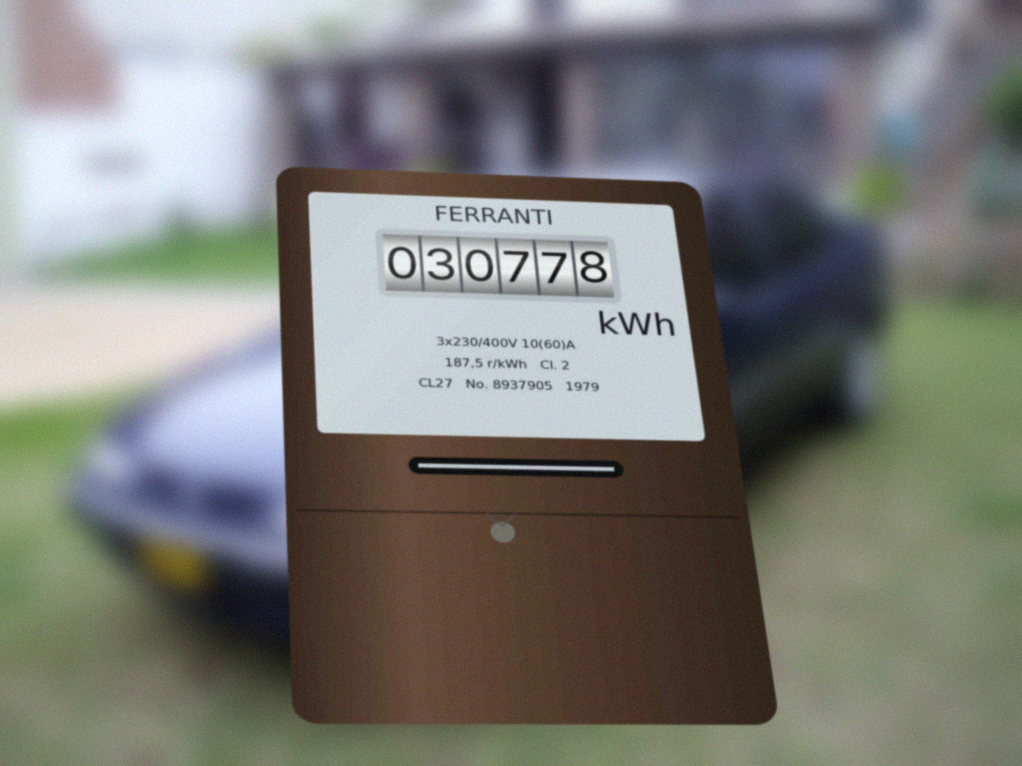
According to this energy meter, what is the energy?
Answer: 30778 kWh
